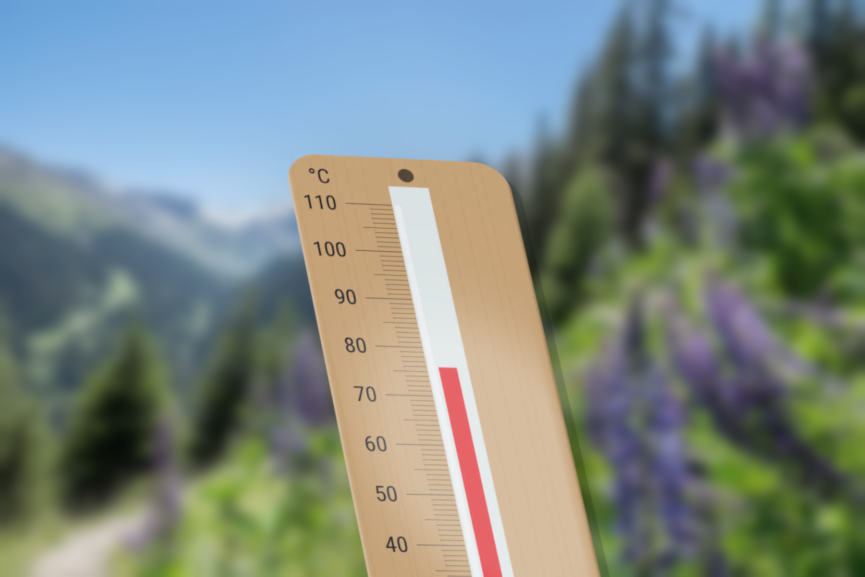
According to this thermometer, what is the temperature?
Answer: 76 °C
